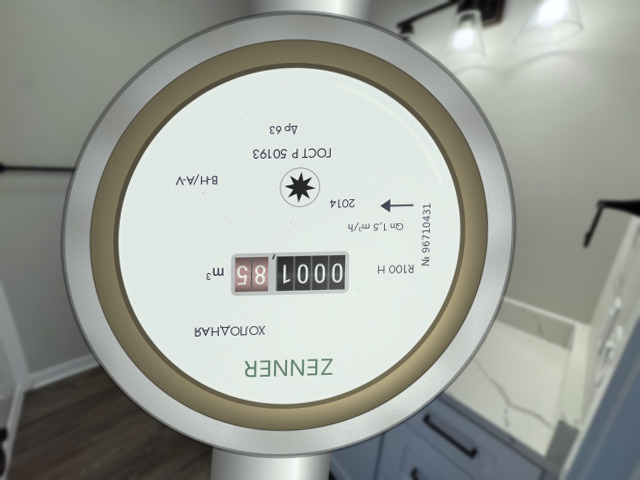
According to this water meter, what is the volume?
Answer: 1.85 m³
